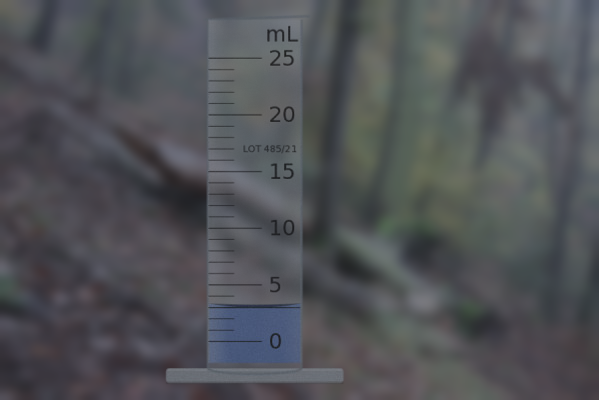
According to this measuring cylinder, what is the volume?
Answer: 3 mL
